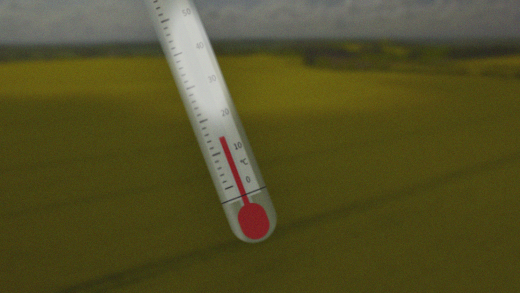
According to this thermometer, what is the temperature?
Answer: 14 °C
